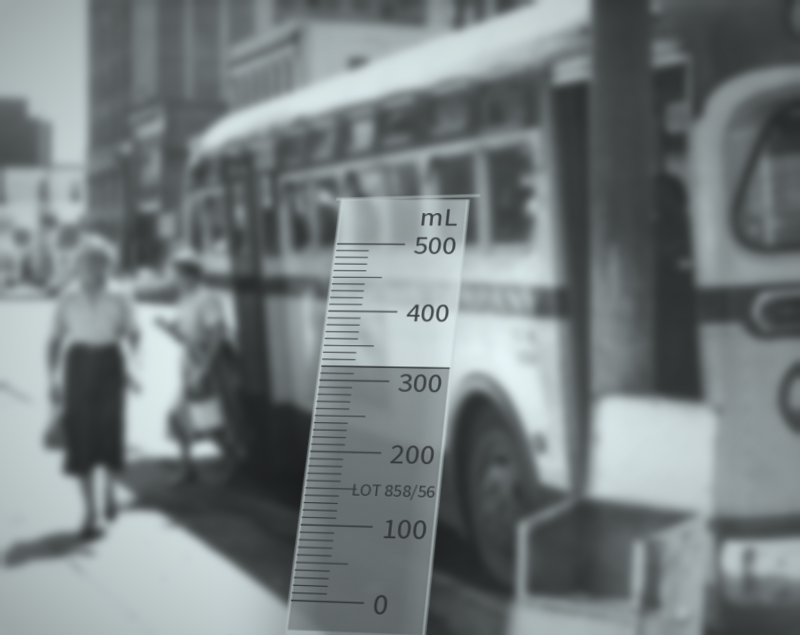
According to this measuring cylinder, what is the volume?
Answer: 320 mL
